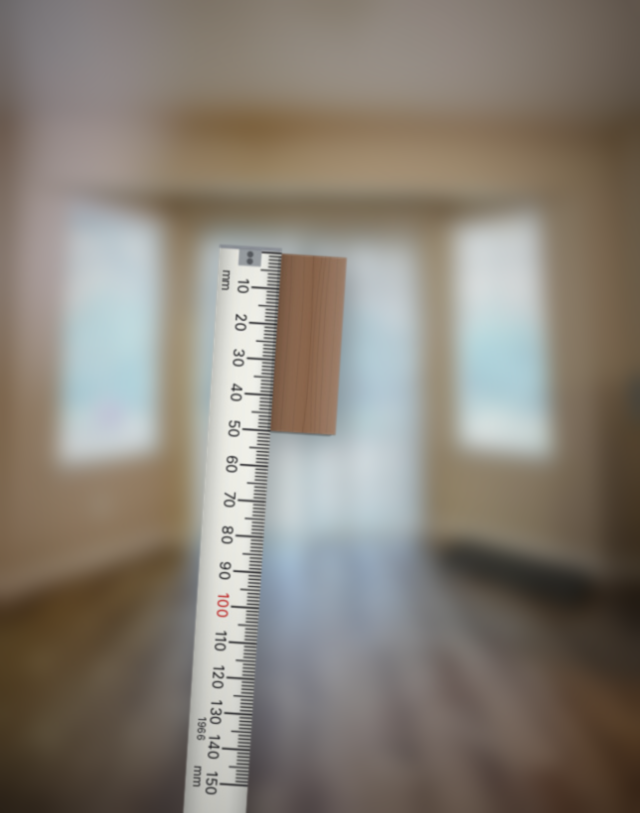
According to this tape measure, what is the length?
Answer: 50 mm
